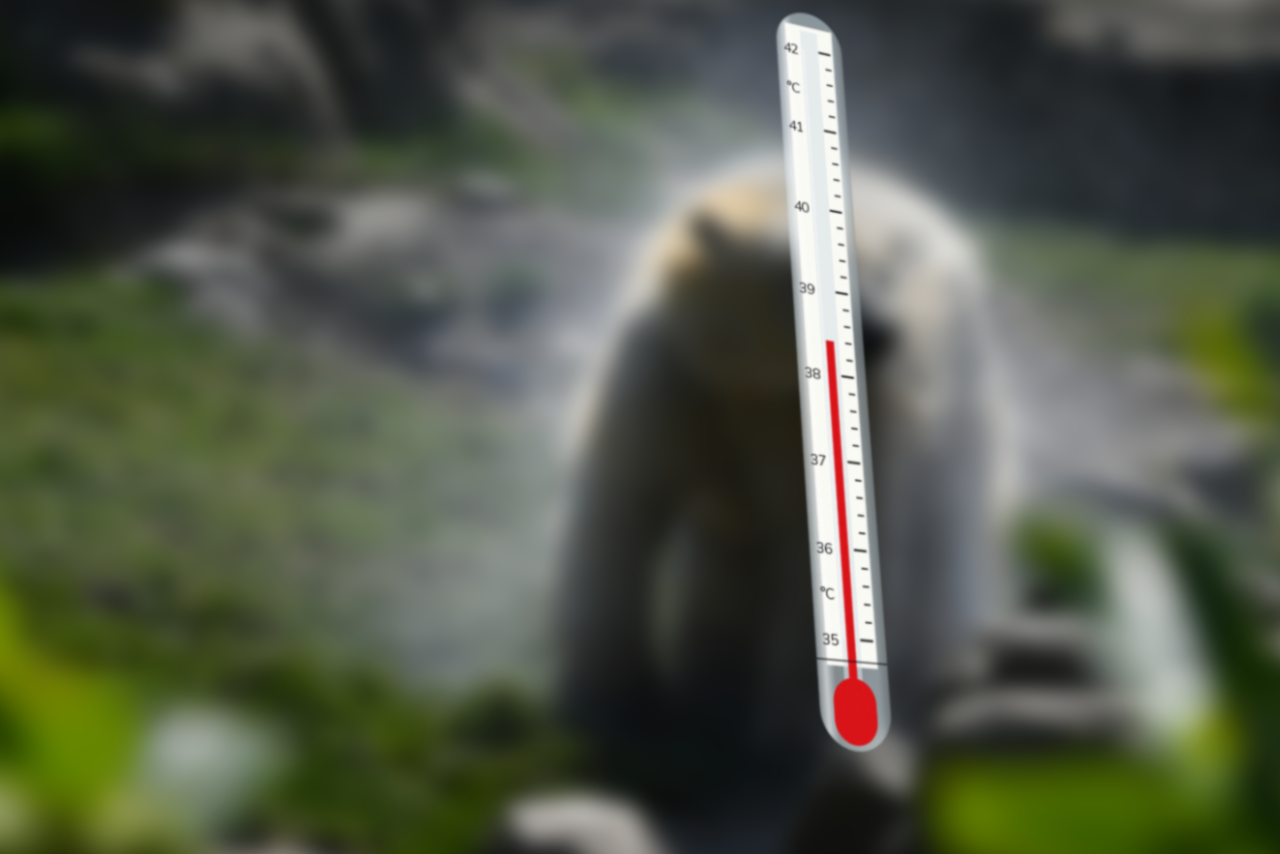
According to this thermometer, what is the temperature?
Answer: 38.4 °C
